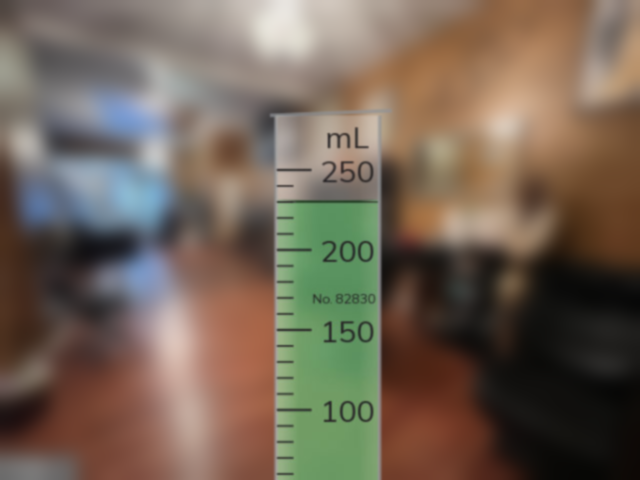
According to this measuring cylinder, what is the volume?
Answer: 230 mL
